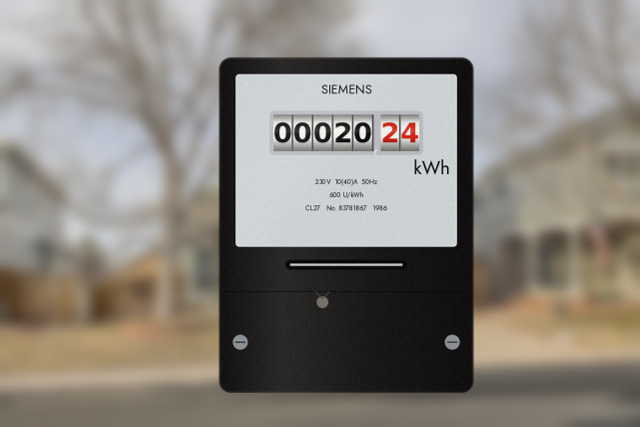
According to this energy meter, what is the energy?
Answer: 20.24 kWh
